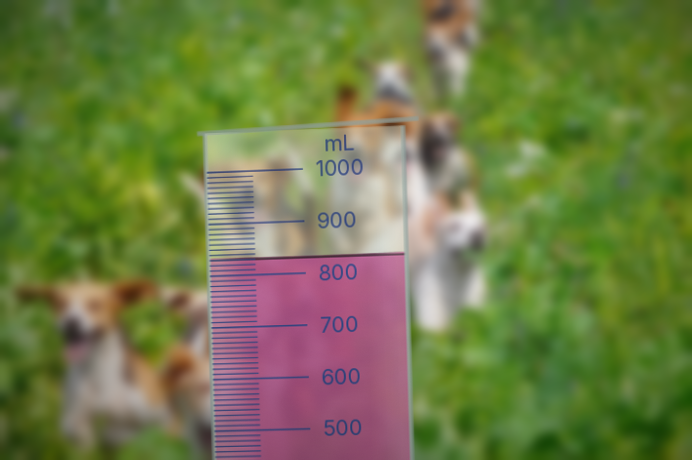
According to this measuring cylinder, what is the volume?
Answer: 830 mL
